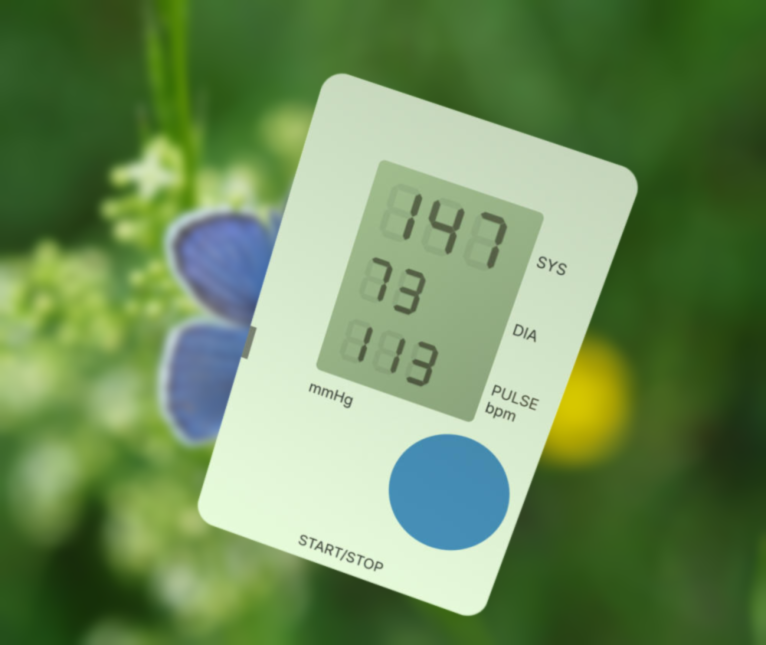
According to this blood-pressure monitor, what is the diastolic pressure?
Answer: 73 mmHg
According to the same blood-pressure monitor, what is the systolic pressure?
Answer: 147 mmHg
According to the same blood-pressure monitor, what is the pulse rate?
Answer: 113 bpm
